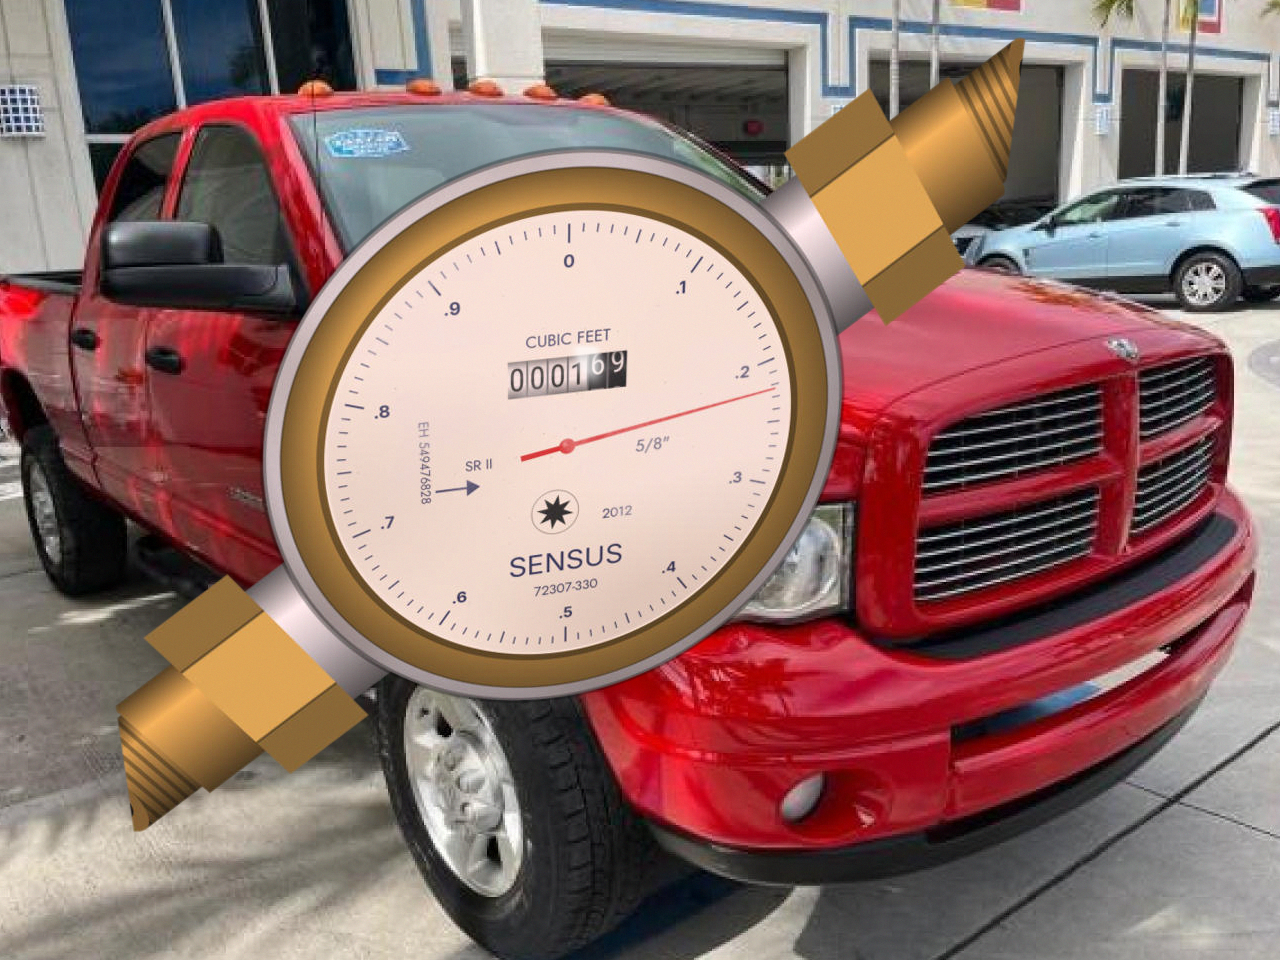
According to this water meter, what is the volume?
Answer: 169.22 ft³
